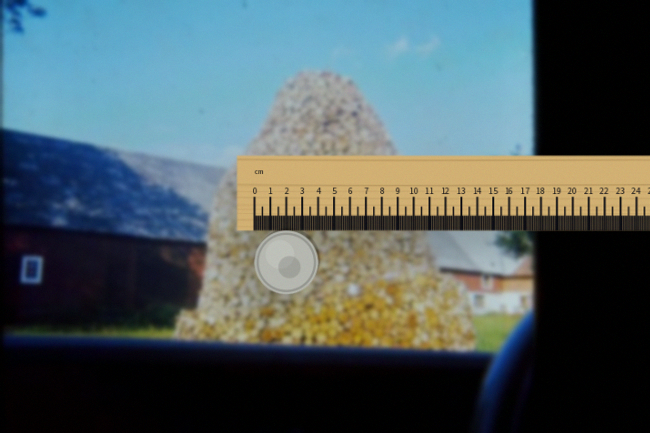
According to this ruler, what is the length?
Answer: 4 cm
